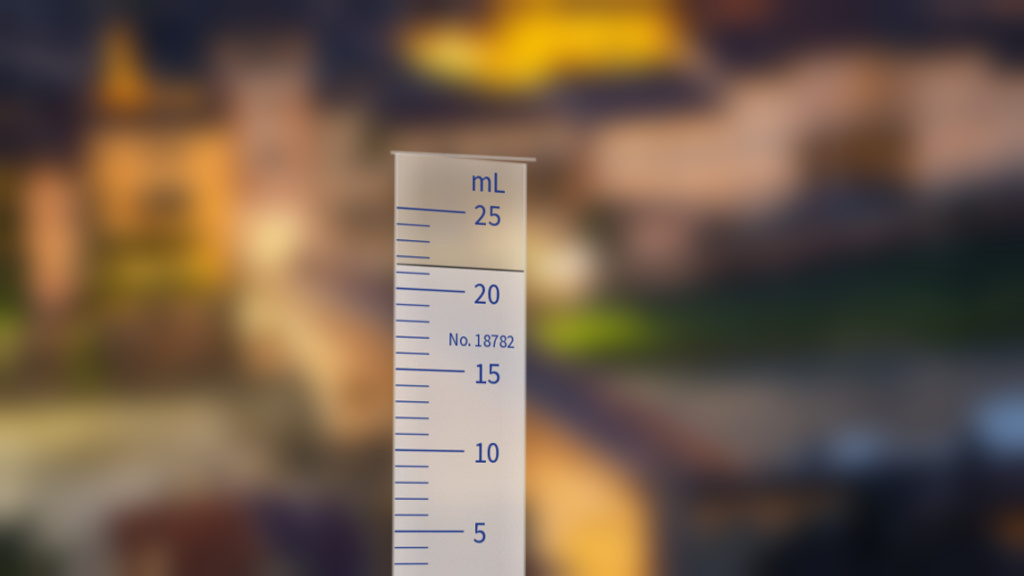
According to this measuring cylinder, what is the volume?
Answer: 21.5 mL
